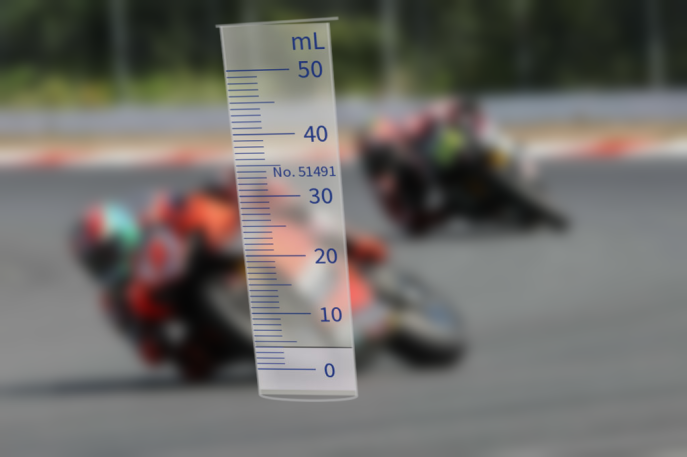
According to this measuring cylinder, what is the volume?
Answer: 4 mL
